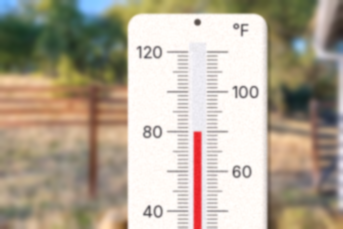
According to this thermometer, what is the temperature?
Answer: 80 °F
